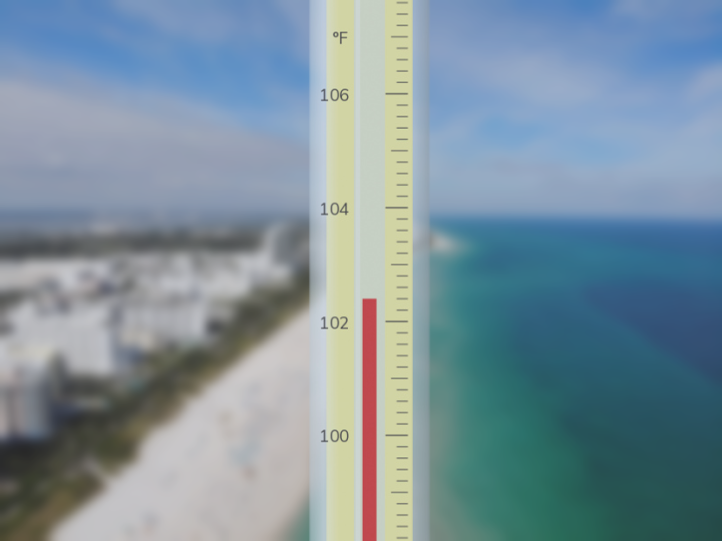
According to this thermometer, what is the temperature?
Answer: 102.4 °F
